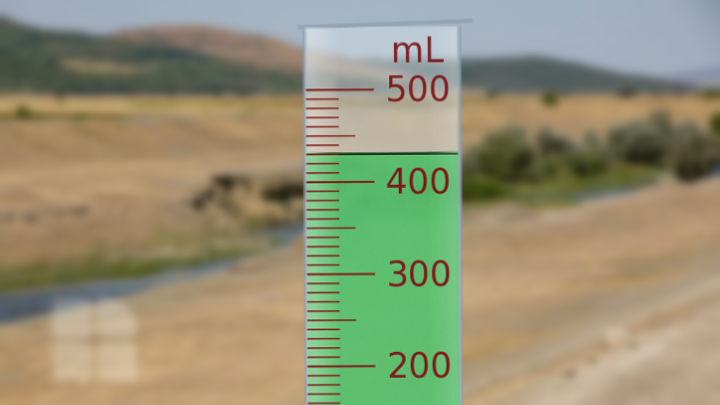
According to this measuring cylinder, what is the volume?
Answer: 430 mL
